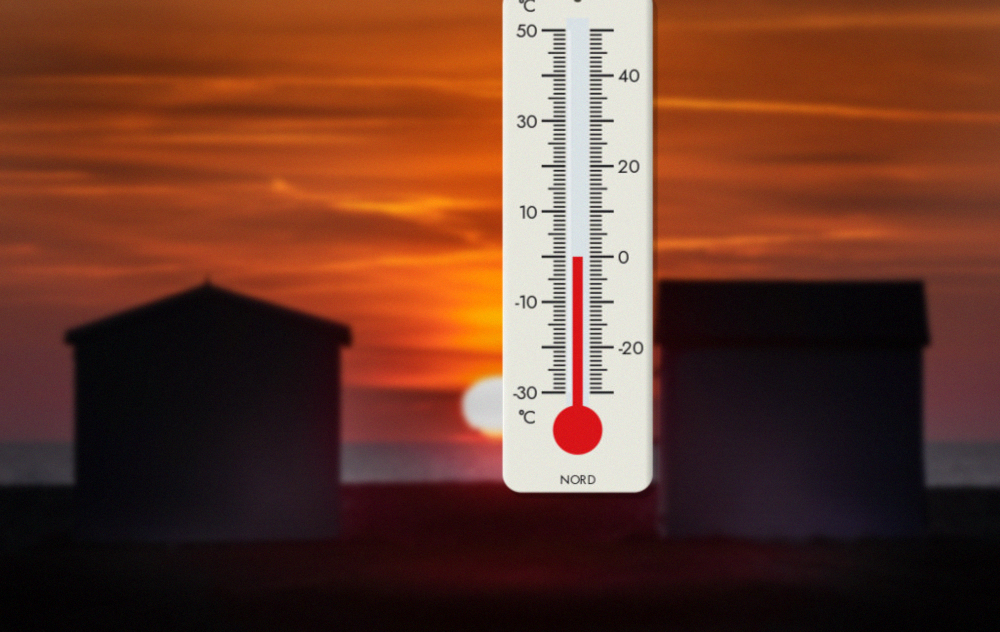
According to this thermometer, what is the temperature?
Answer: 0 °C
